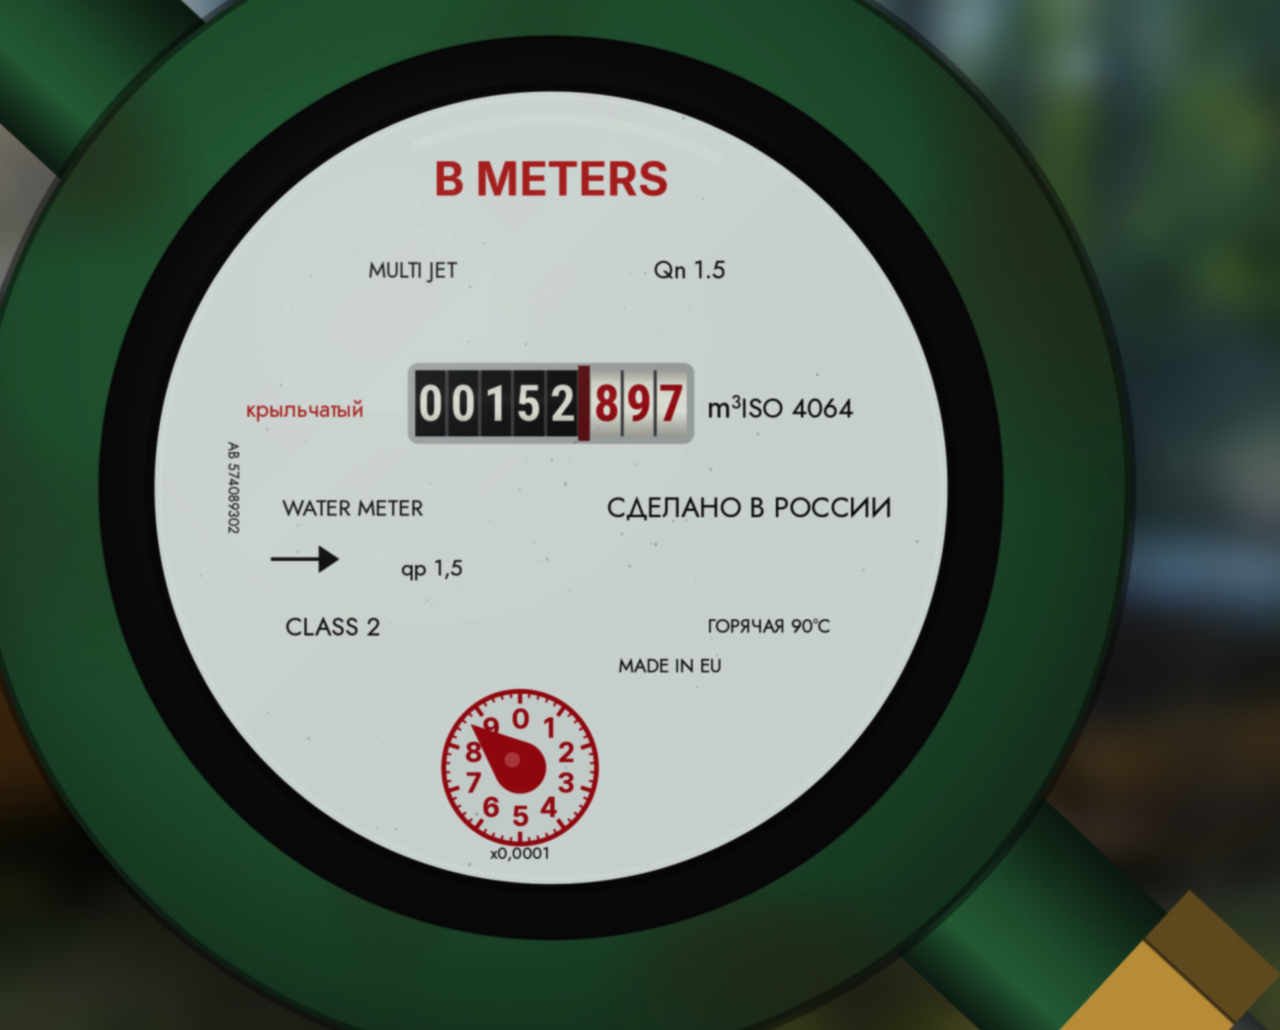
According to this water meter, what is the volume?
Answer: 152.8978 m³
